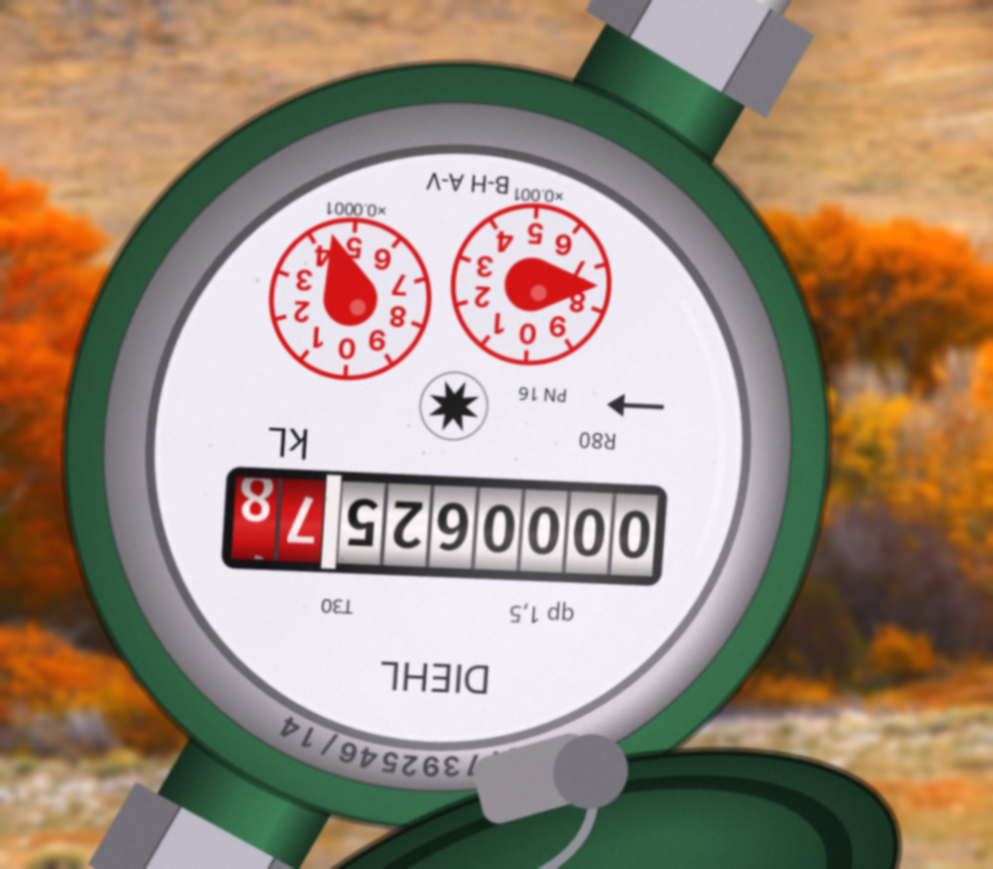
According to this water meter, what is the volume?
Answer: 625.7774 kL
